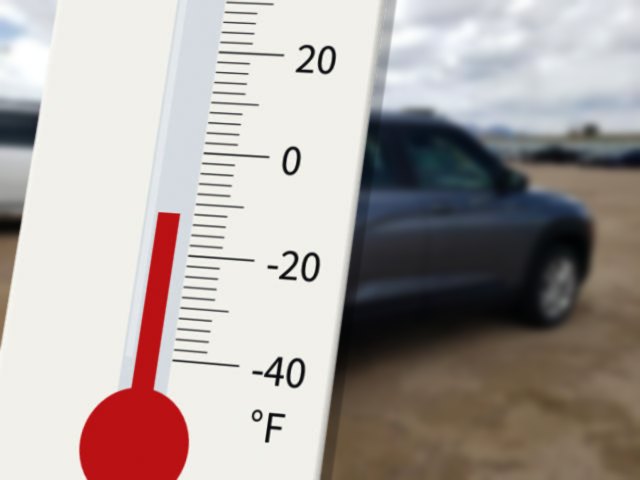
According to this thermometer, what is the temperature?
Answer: -12 °F
